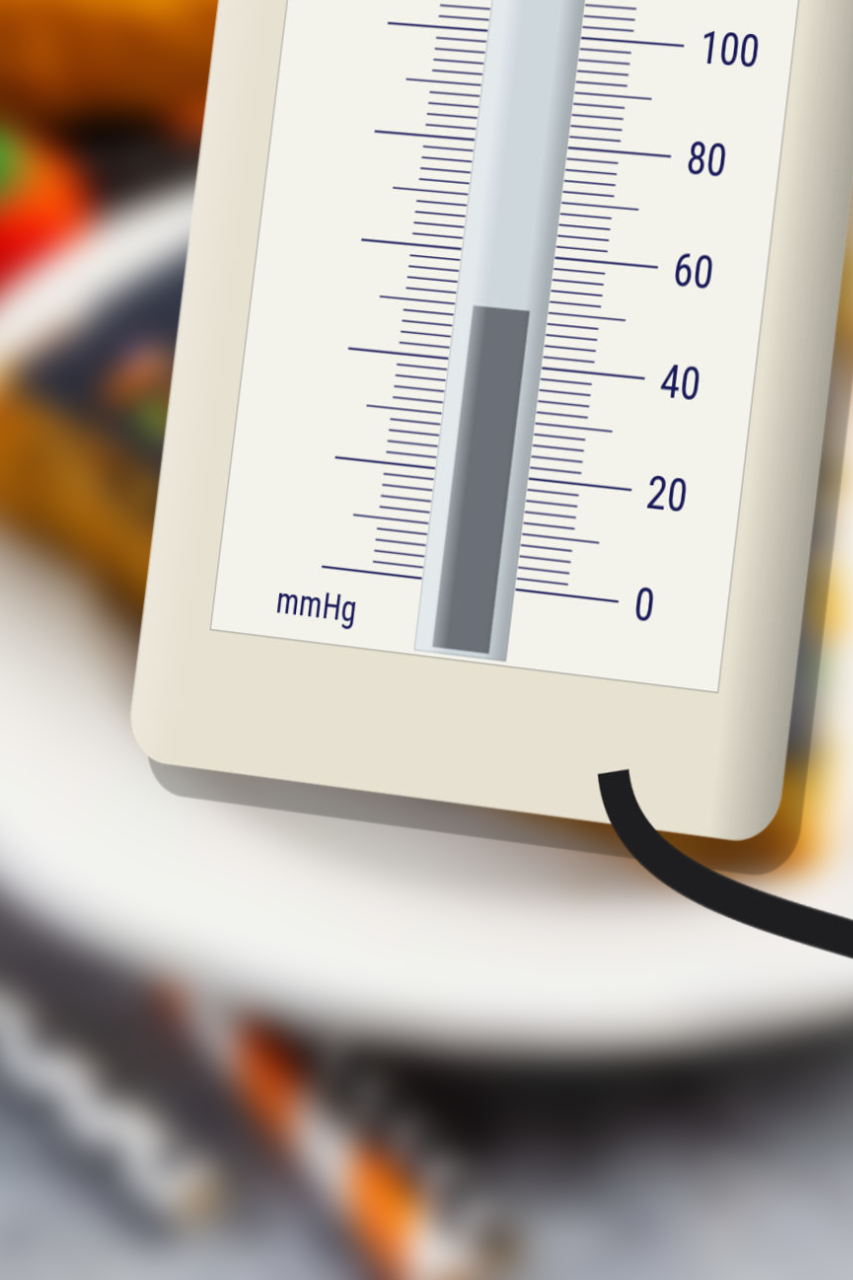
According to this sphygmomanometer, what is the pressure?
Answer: 50 mmHg
